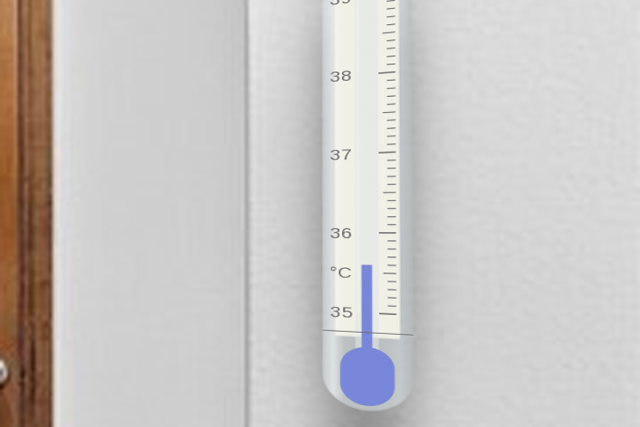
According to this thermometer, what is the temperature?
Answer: 35.6 °C
